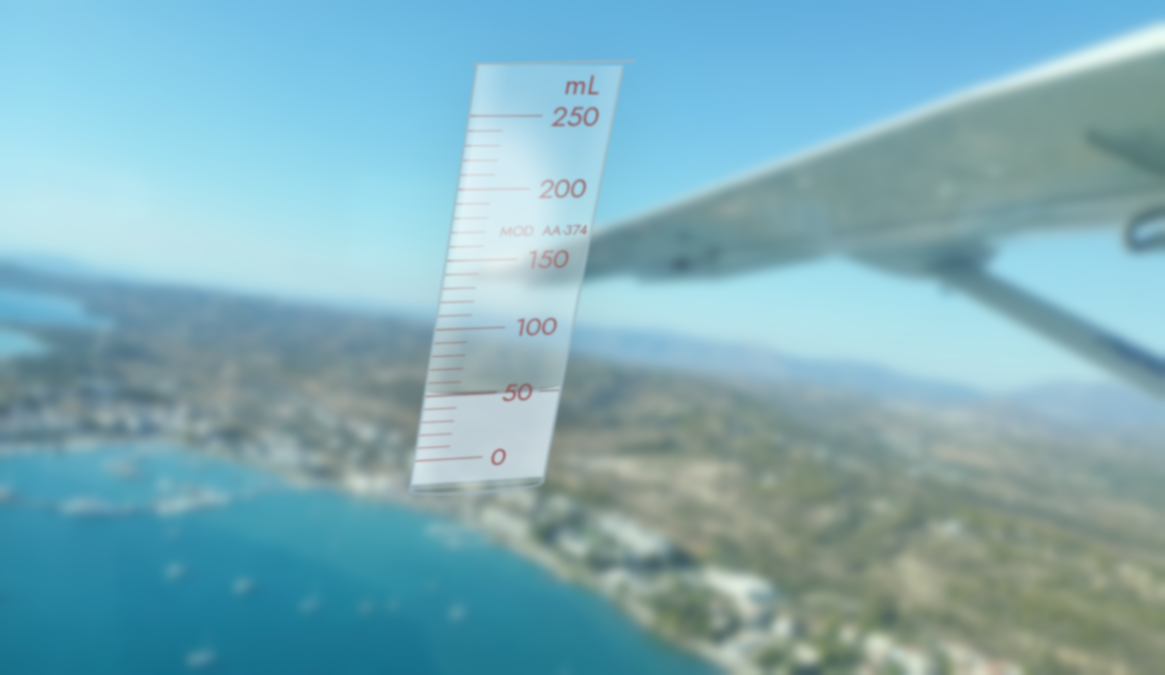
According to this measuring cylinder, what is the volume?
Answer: 50 mL
